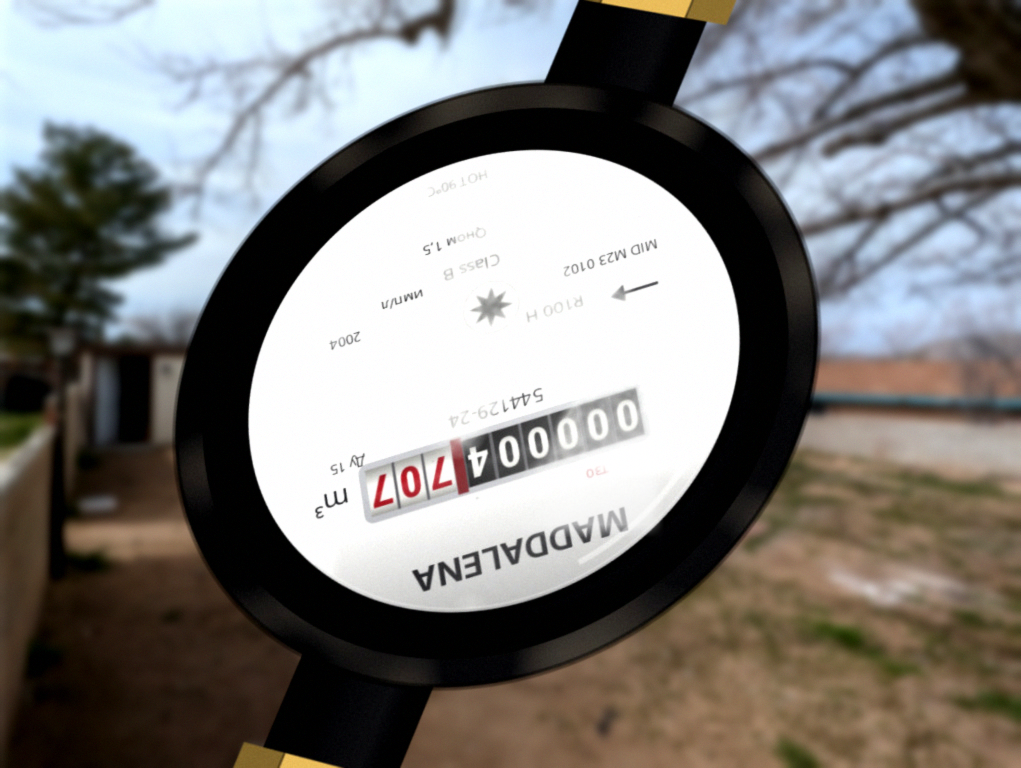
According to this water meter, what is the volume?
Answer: 4.707 m³
